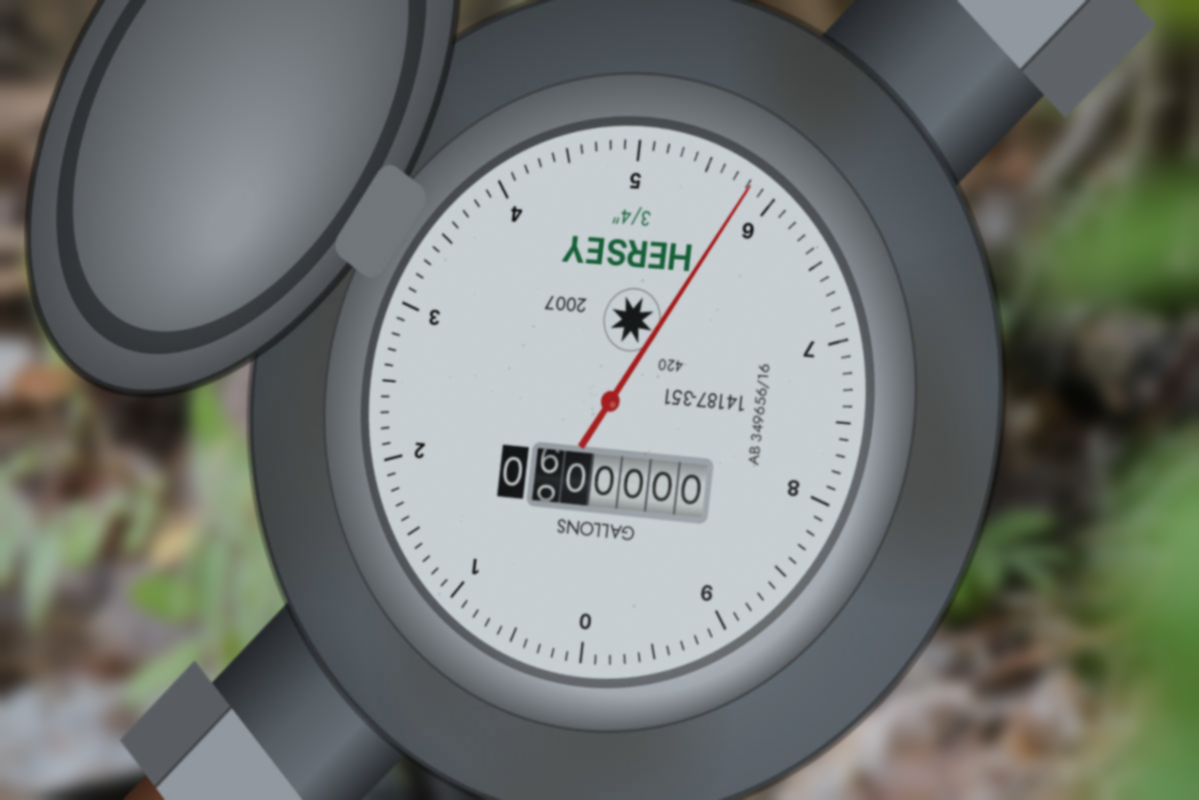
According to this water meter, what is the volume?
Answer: 85.8 gal
